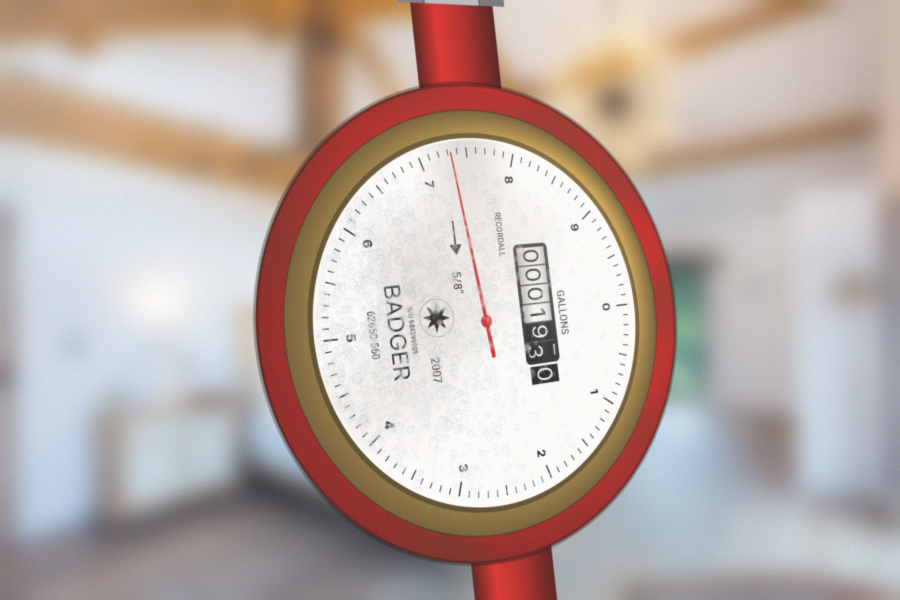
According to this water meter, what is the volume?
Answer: 1927.3 gal
